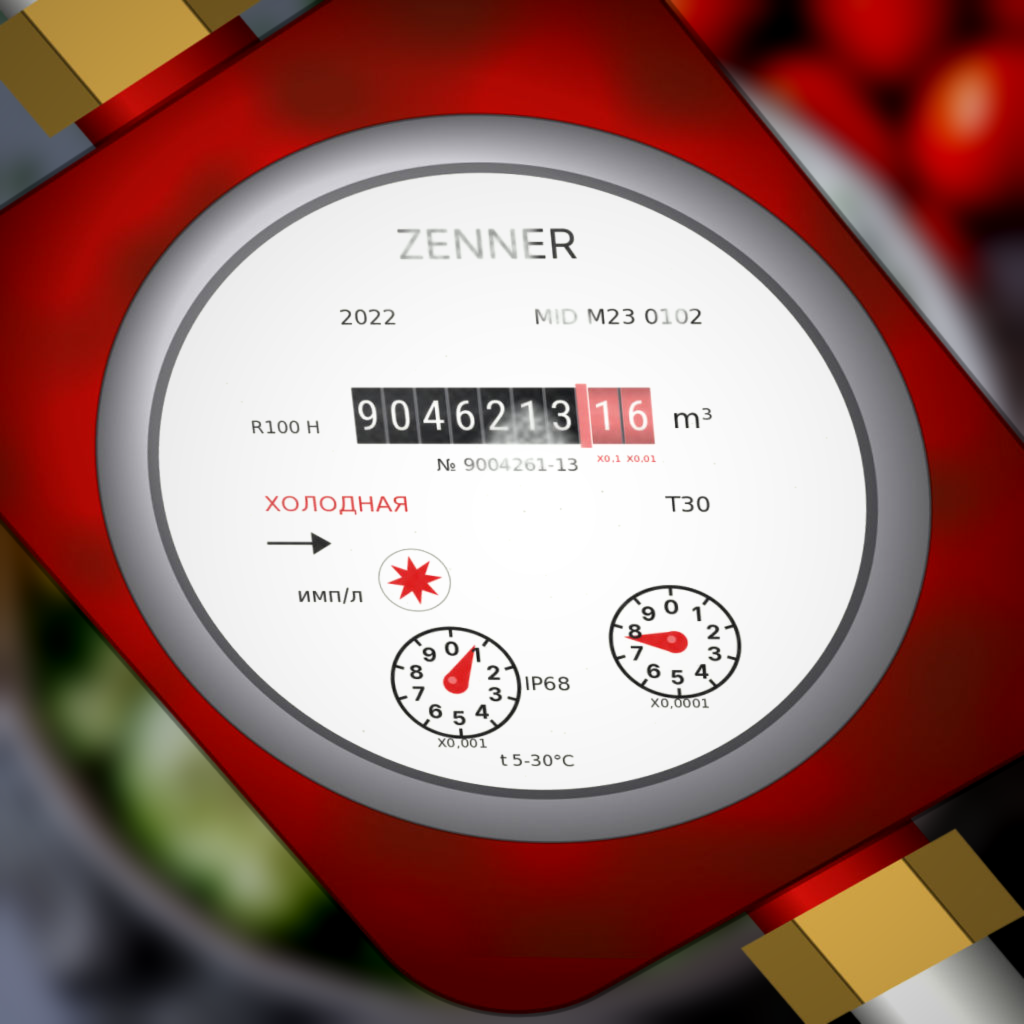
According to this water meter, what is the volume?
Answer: 9046213.1607 m³
